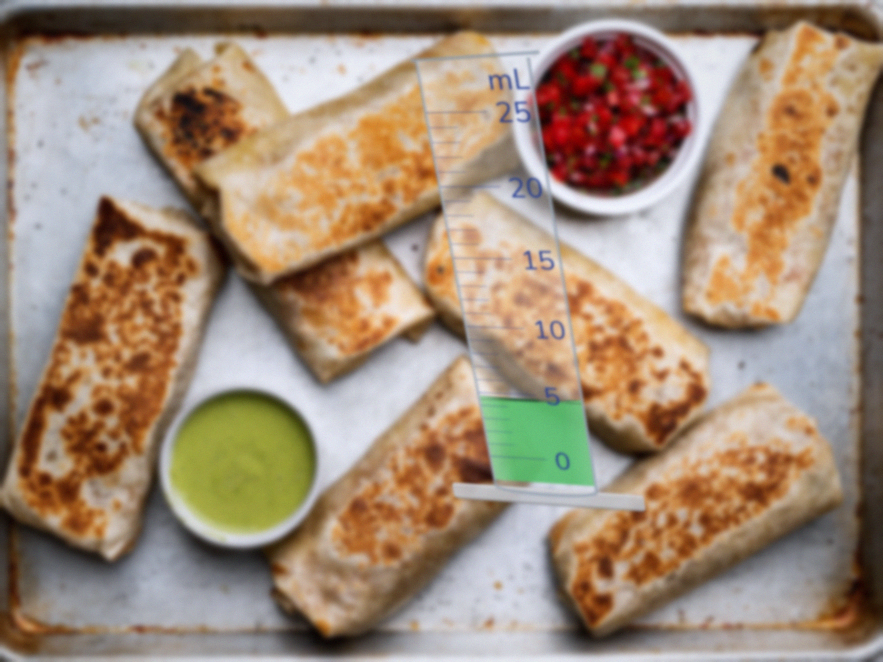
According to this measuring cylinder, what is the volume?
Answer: 4.5 mL
